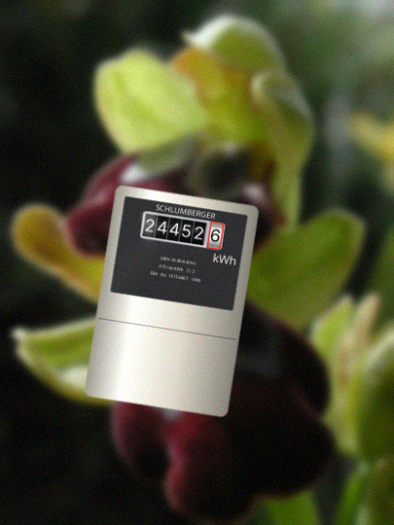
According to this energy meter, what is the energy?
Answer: 24452.6 kWh
